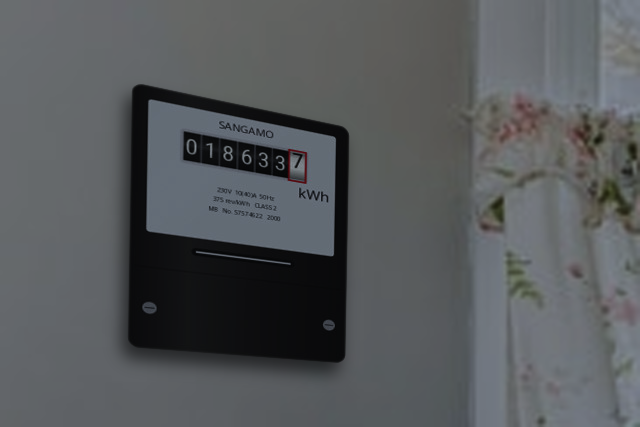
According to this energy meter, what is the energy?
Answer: 18633.7 kWh
